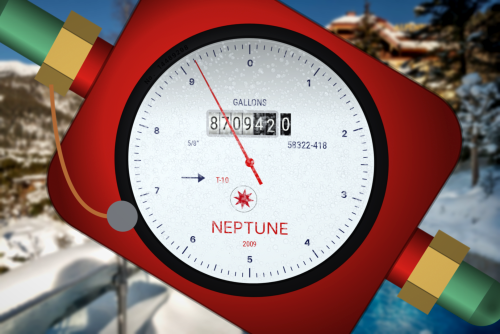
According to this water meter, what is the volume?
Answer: 8709419.2 gal
